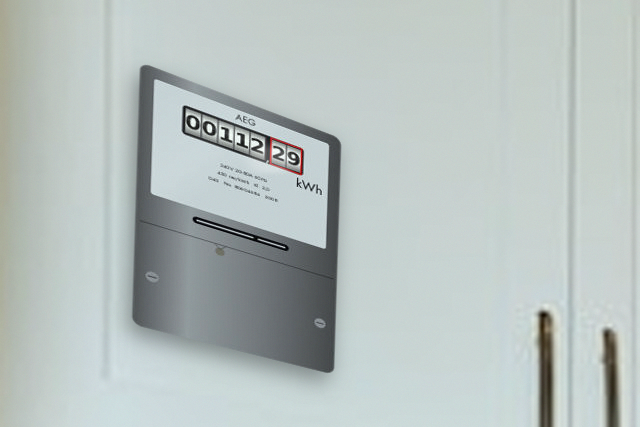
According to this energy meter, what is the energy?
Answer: 112.29 kWh
